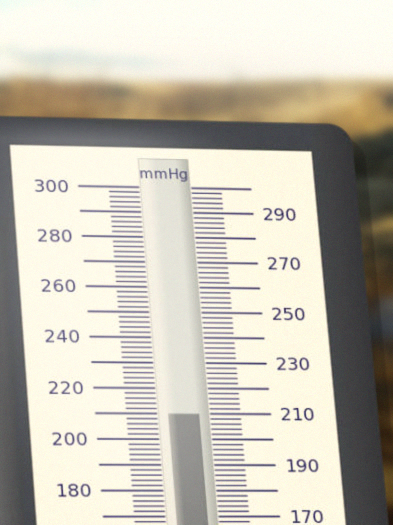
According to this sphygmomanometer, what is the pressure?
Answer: 210 mmHg
